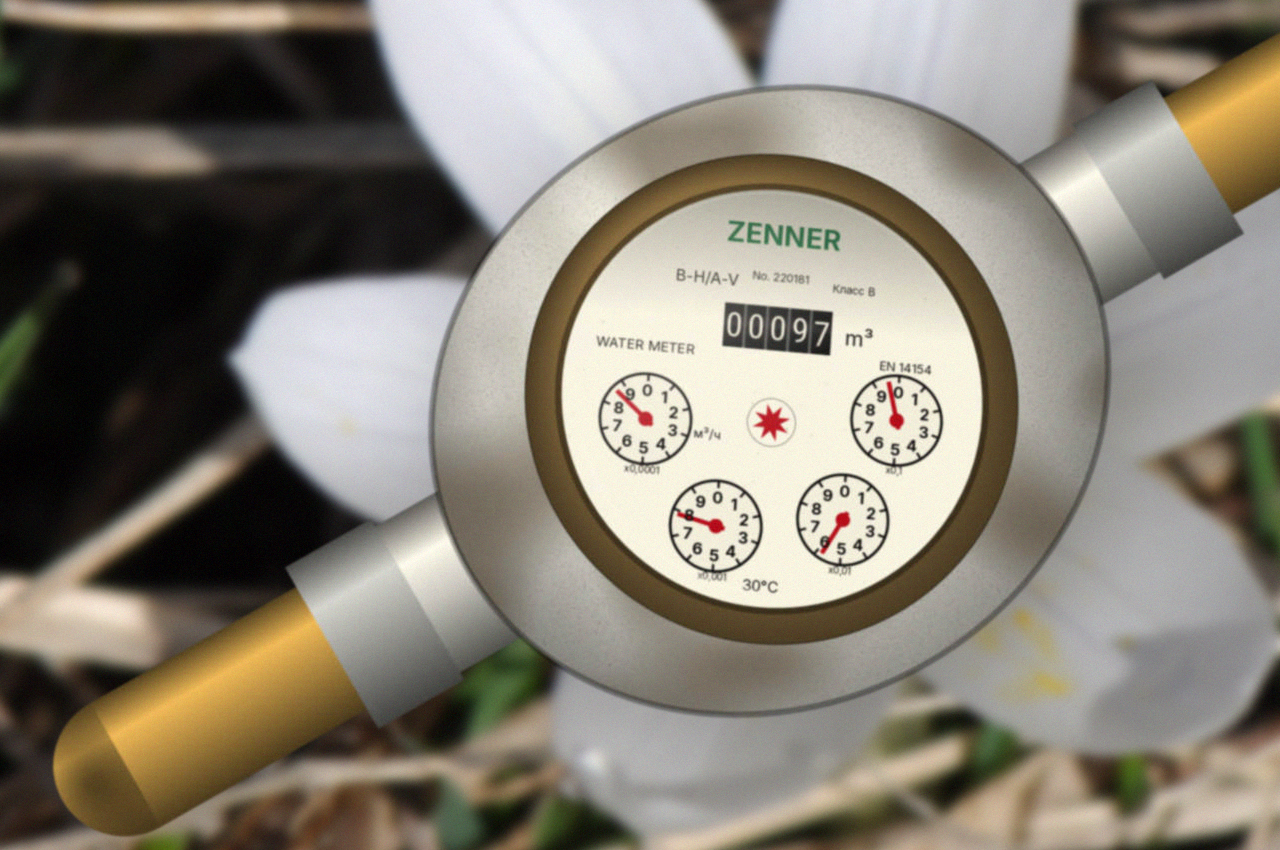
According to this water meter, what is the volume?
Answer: 96.9578 m³
